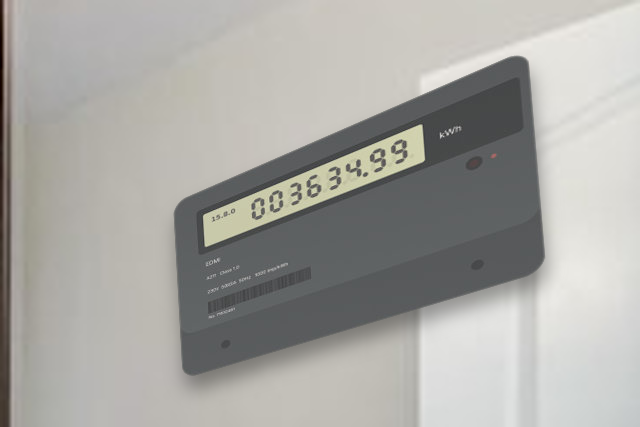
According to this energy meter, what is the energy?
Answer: 3634.99 kWh
